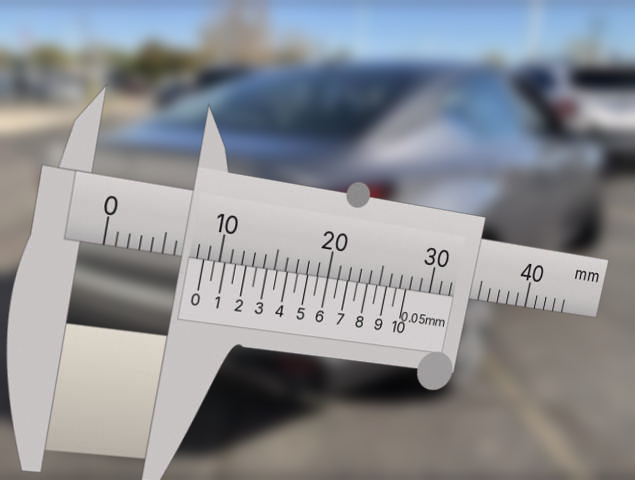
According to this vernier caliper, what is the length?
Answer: 8.6 mm
